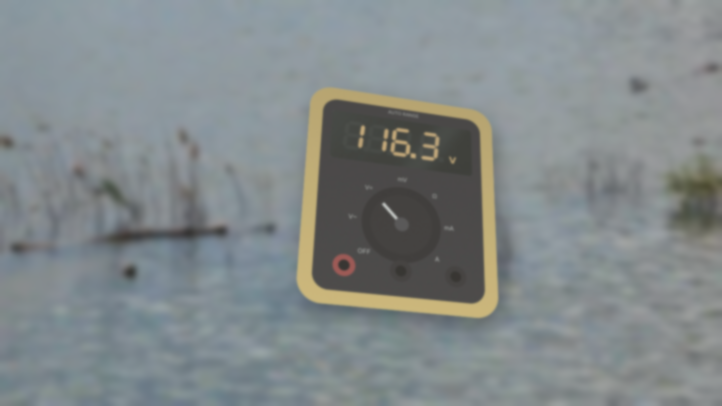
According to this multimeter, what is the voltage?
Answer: 116.3 V
